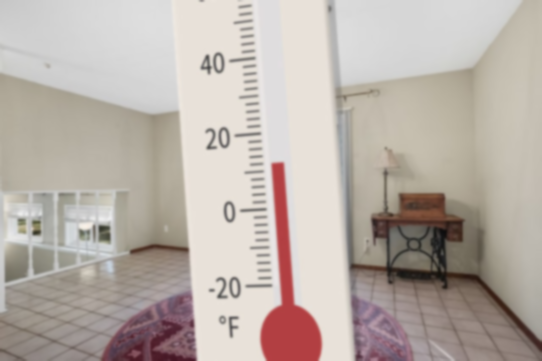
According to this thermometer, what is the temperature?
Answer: 12 °F
